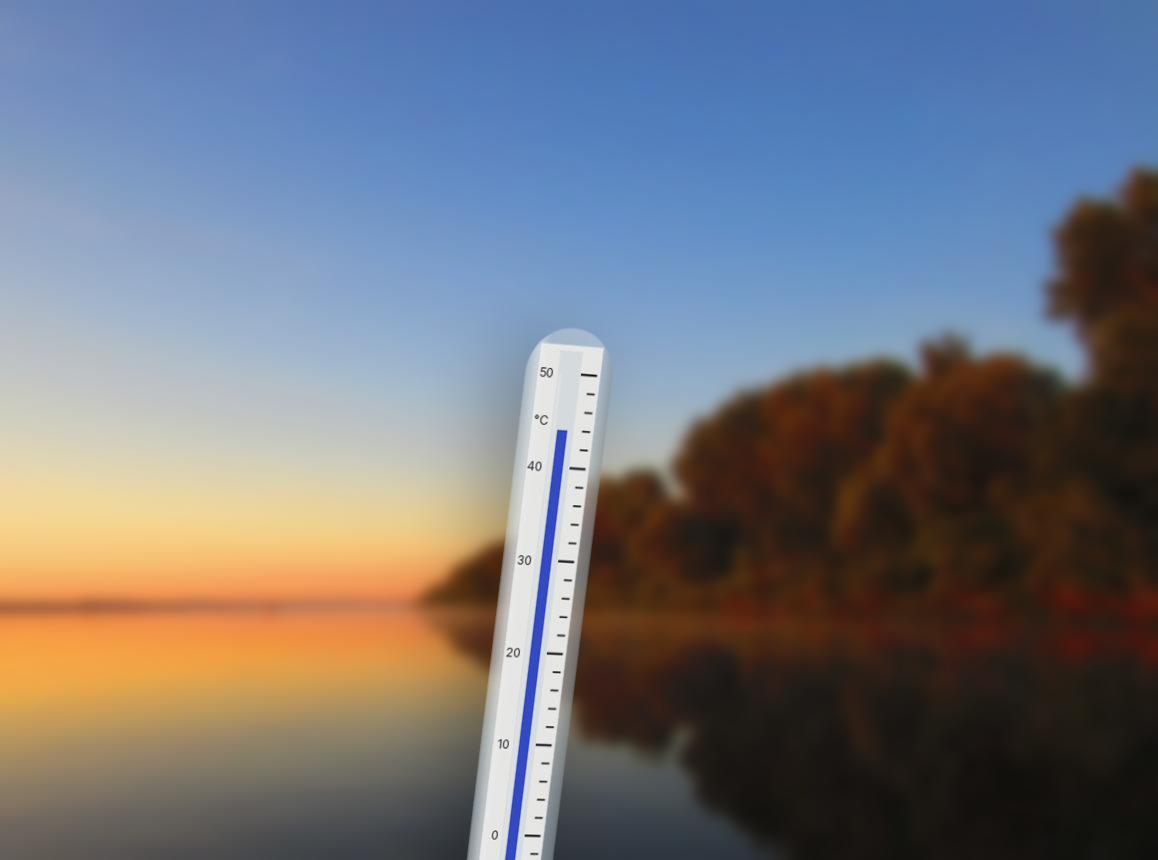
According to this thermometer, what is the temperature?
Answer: 44 °C
